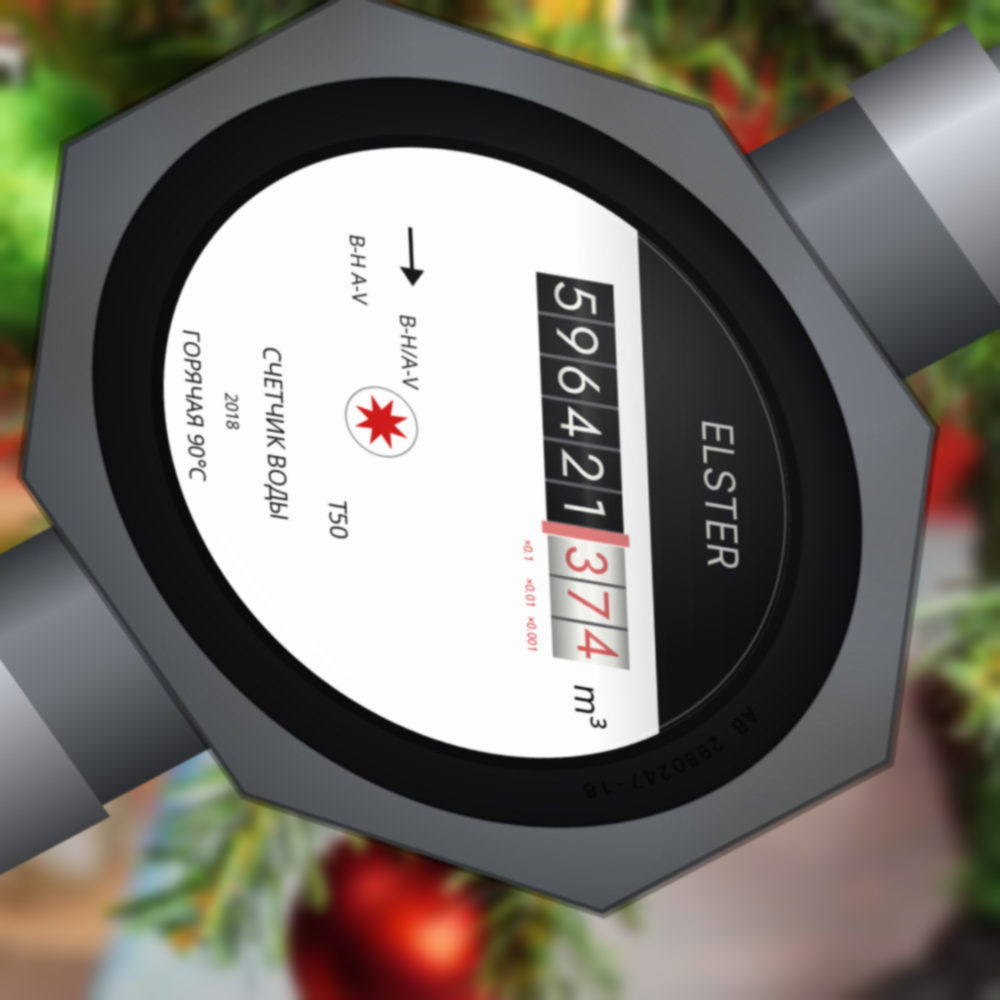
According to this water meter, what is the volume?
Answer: 596421.374 m³
